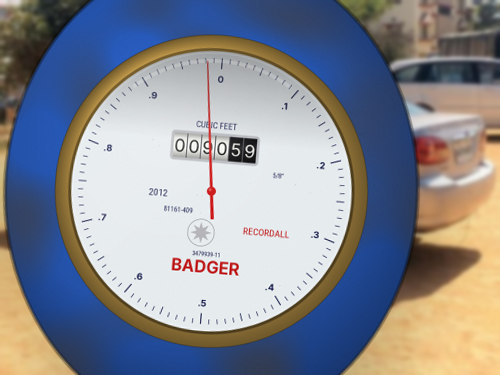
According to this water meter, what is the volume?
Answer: 9058.98 ft³
